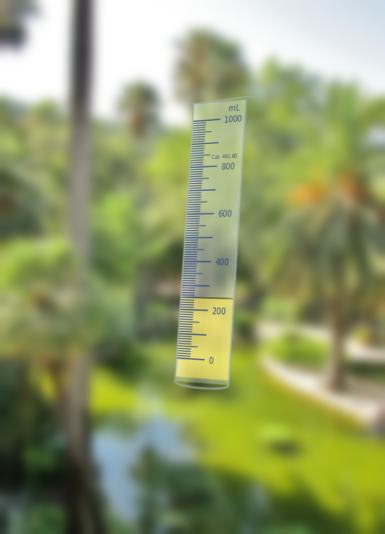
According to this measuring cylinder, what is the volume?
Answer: 250 mL
